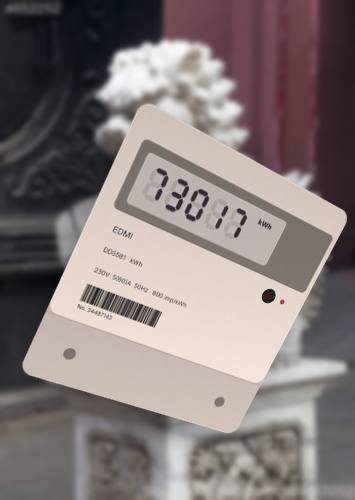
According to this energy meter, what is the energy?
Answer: 73017 kWh
